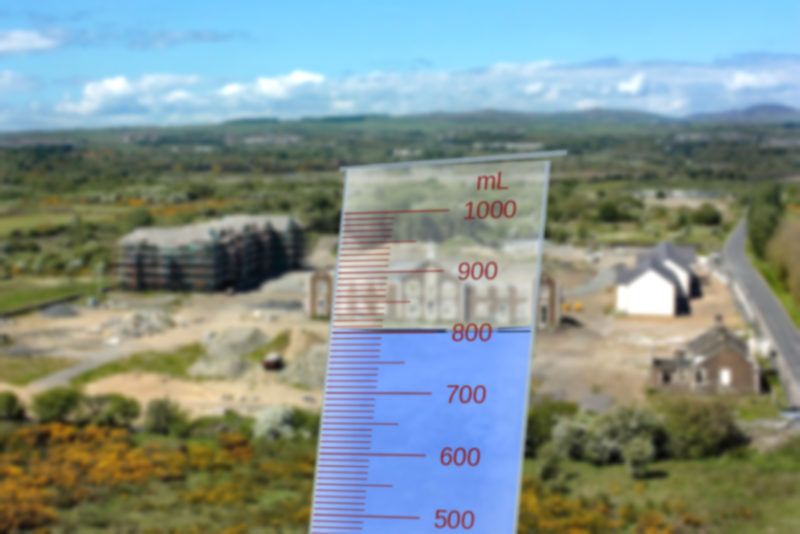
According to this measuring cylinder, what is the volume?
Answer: 800 mL
